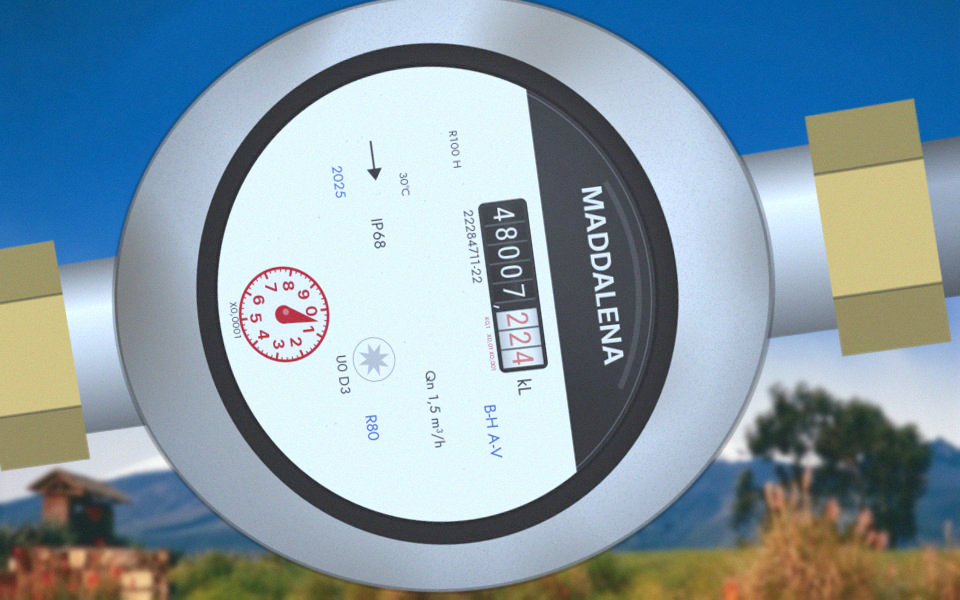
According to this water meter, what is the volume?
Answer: 48007.2240 kL
